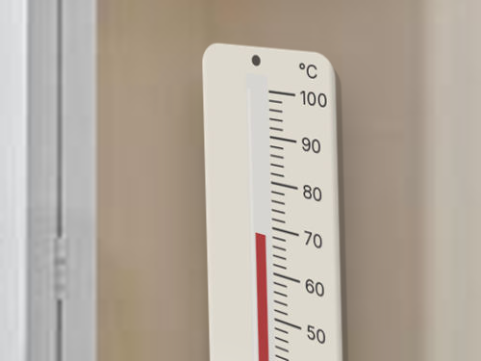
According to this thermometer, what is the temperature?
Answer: 68 °C
